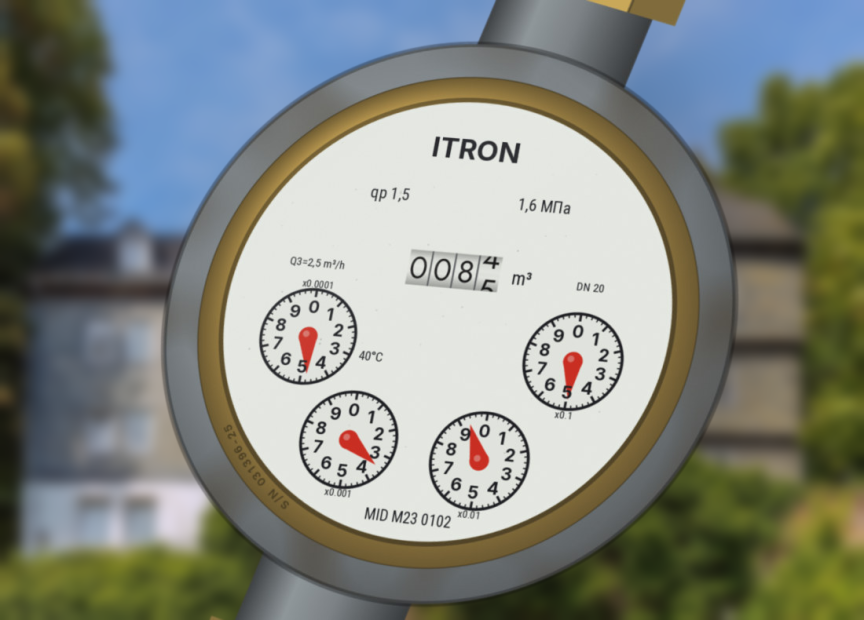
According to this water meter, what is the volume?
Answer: 84.4934 m³
